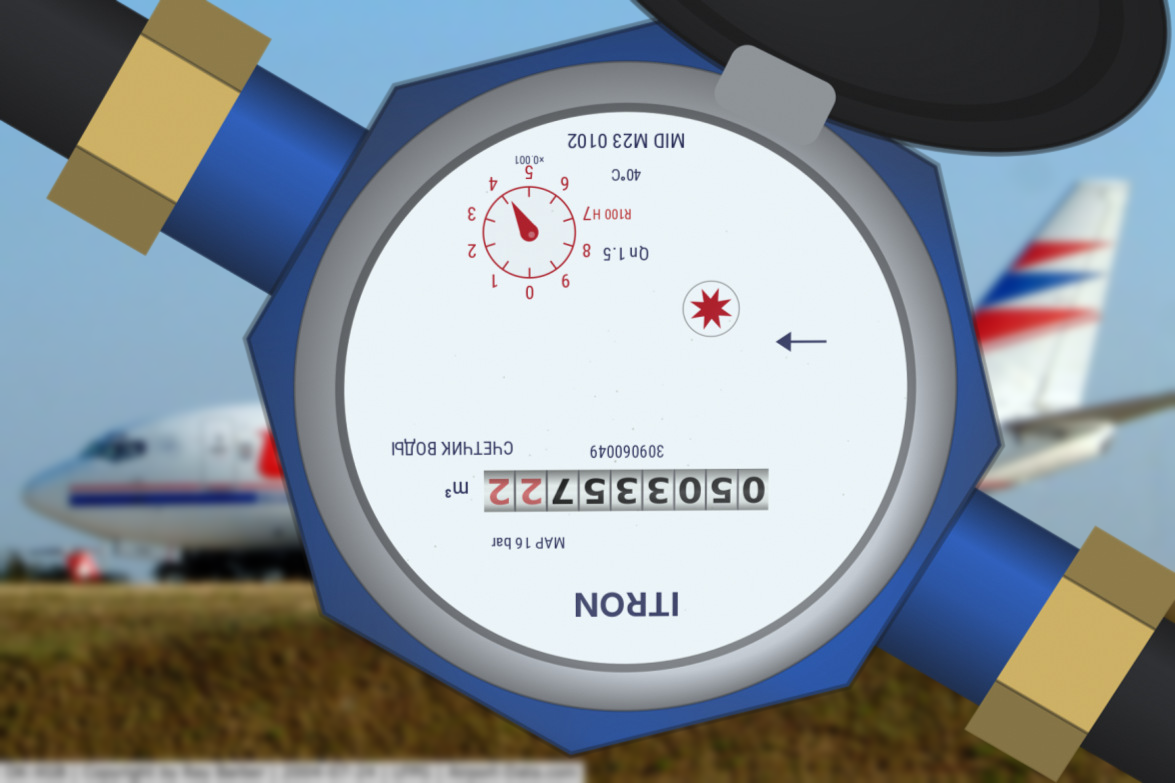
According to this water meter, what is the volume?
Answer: 503357.224 m³
